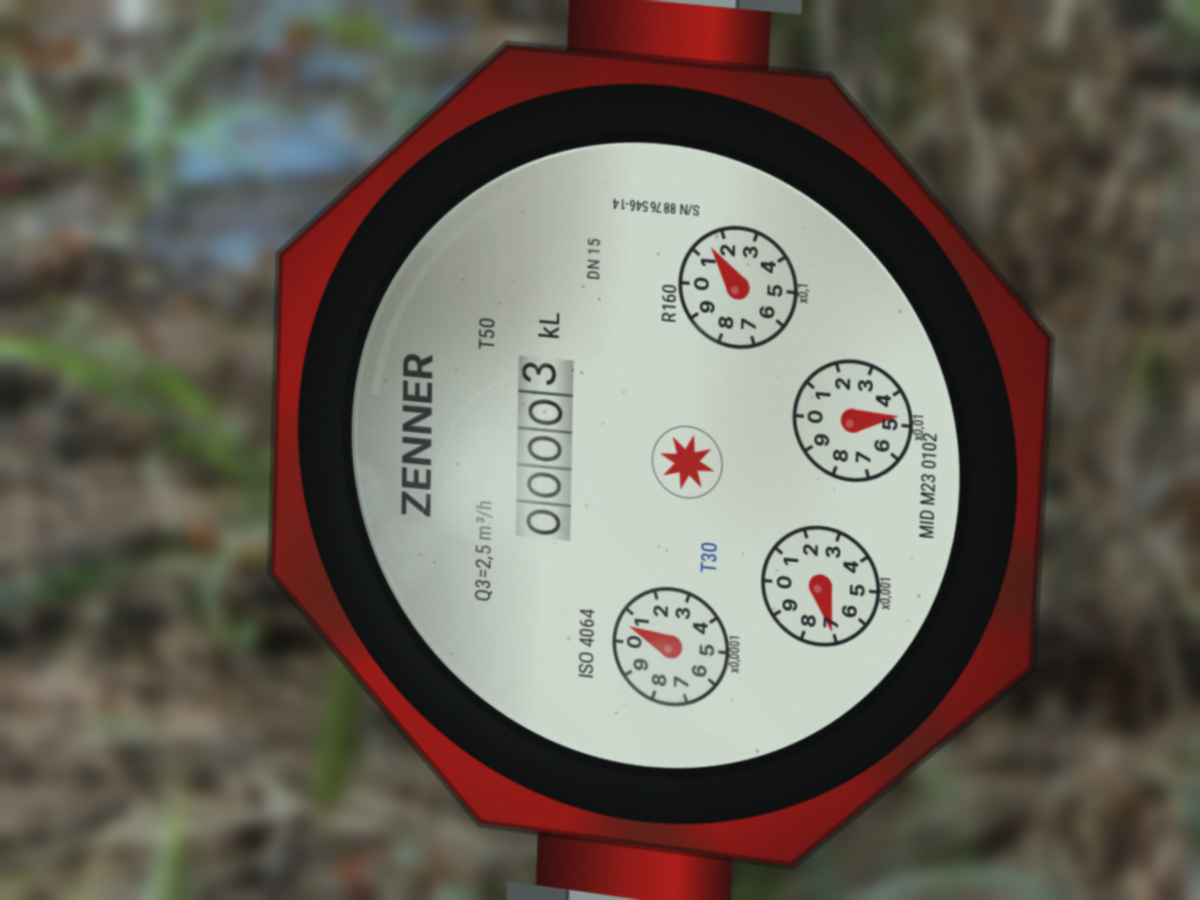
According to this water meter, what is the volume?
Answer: 3.1470 kL
